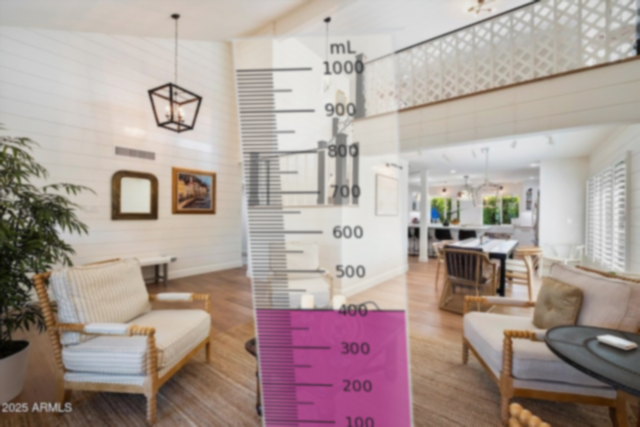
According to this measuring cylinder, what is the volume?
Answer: 400 mL
